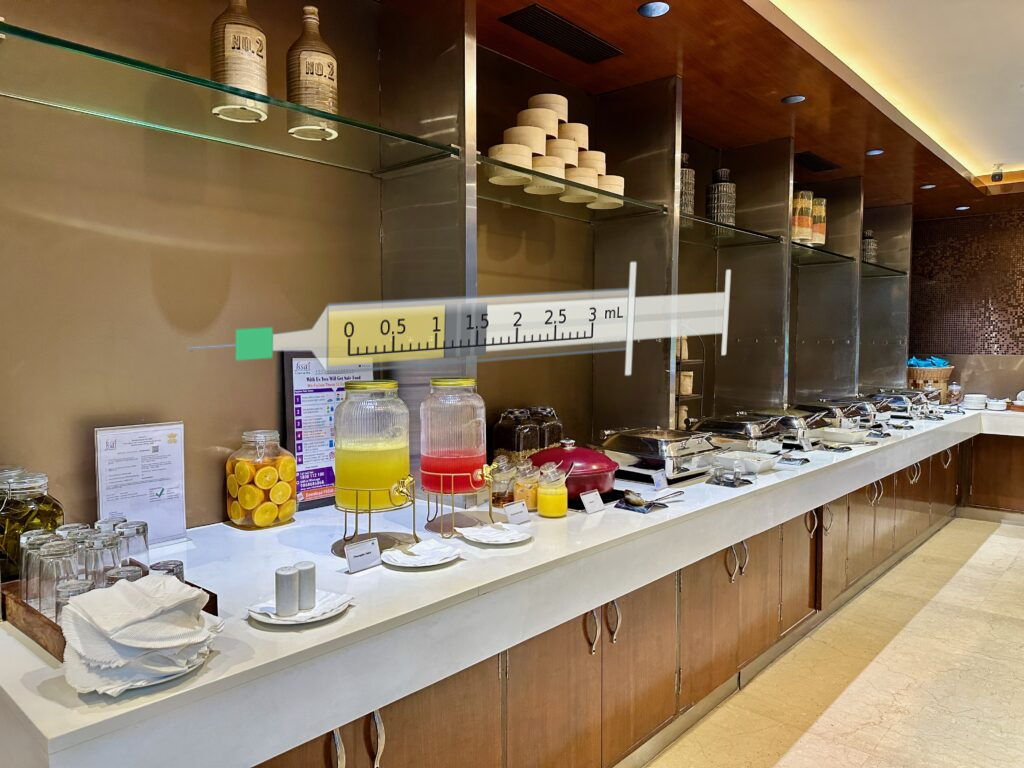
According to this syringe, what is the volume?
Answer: 1.1 mL
